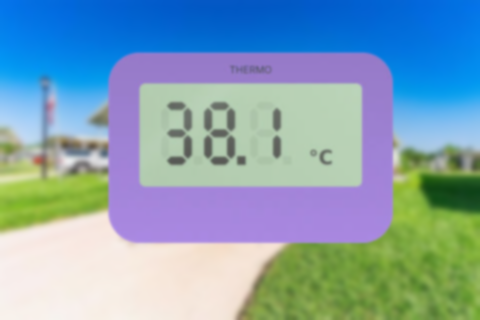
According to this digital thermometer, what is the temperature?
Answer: 38.1 °C
